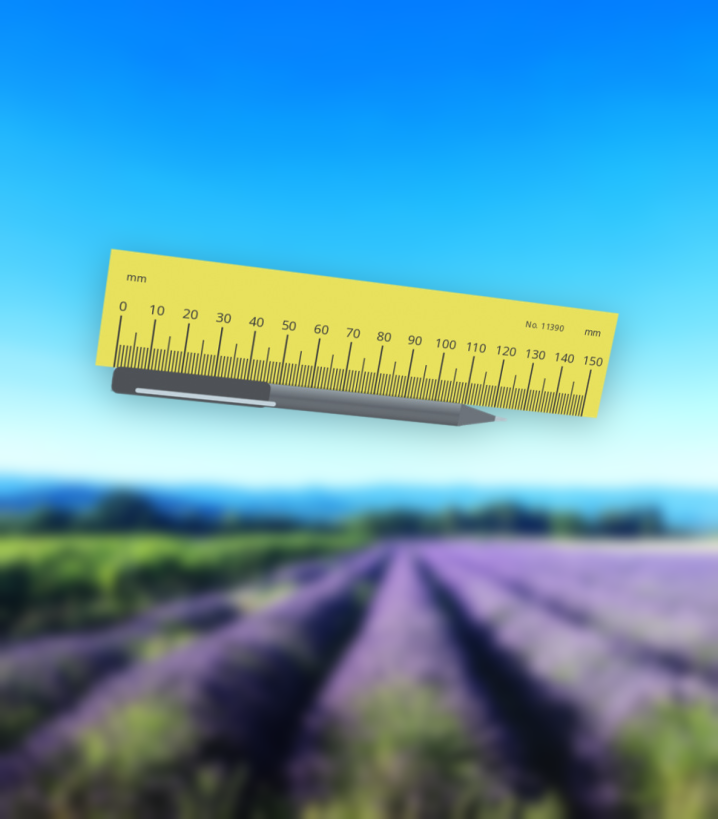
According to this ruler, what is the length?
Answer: 125 mm
